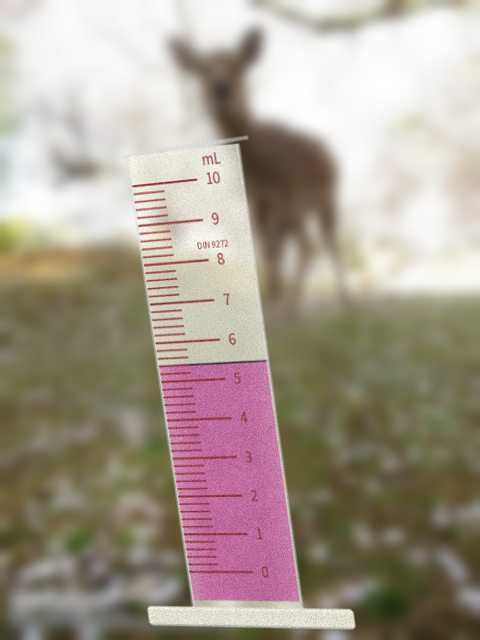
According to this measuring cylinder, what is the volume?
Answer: 5.4 mL
